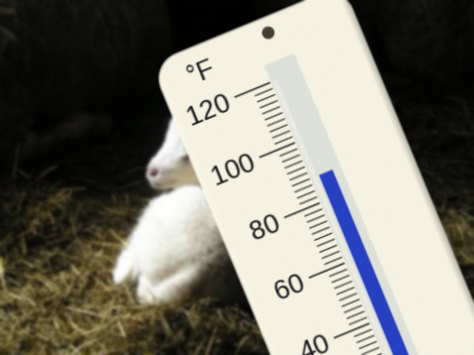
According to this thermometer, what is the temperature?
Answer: 88 °F
